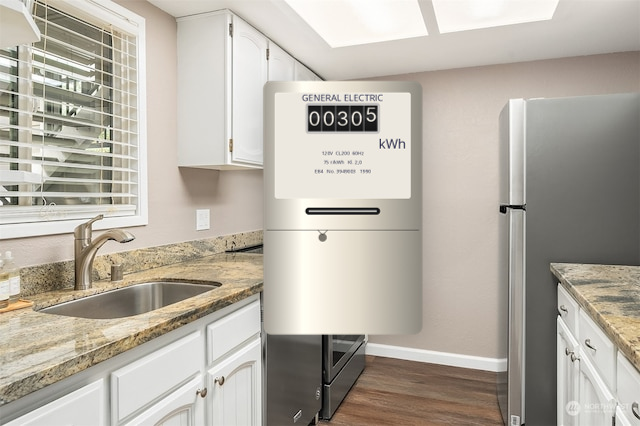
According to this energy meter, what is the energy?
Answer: 305 kWh
